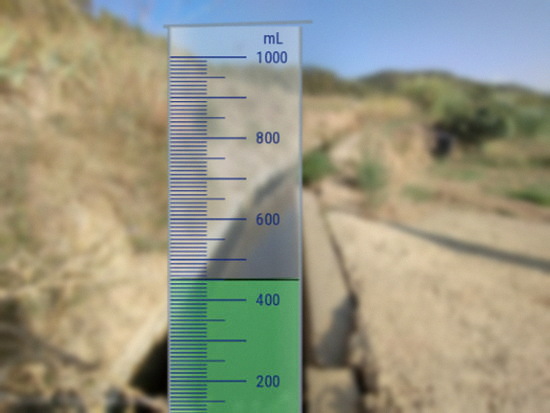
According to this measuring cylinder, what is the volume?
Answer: 450 mL
